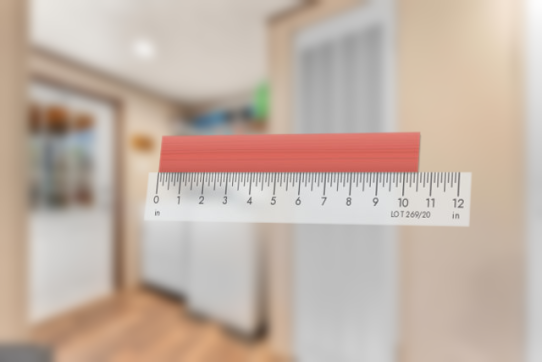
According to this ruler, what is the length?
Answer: 10.5 in
